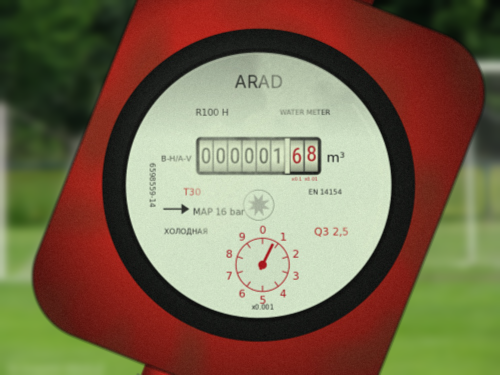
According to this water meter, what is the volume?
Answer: 1.680 m³
